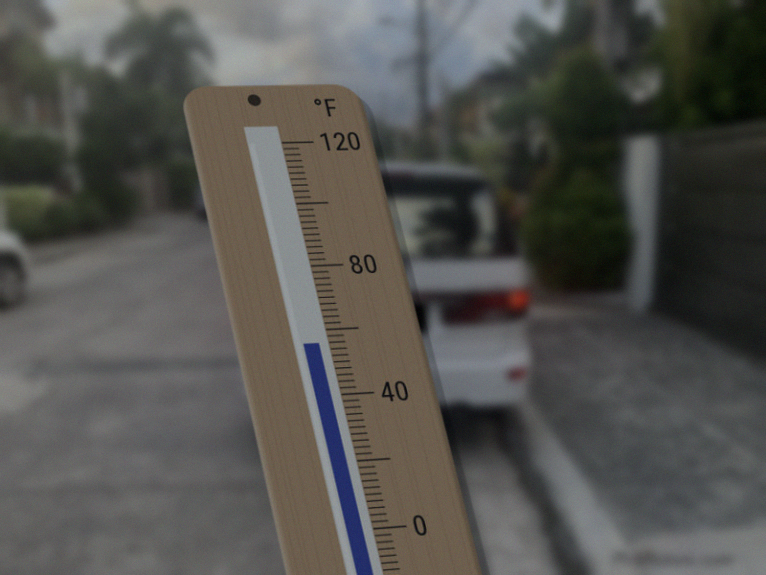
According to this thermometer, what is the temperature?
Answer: 56 °F
